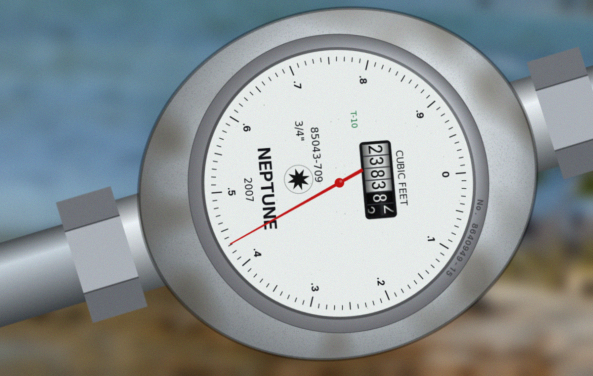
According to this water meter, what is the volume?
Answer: 238382.43 ft³
